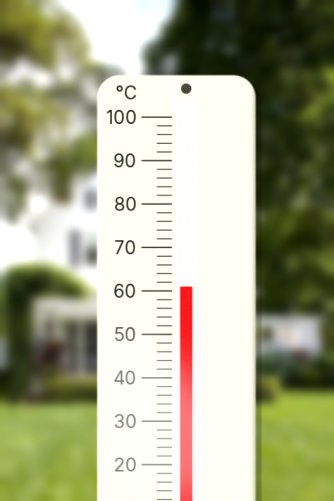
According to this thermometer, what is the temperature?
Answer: 61 °C
